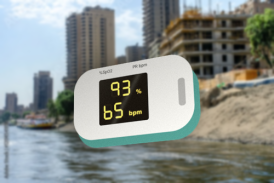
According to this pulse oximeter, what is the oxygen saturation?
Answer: 93 %
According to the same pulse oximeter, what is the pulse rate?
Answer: 65 bpm
